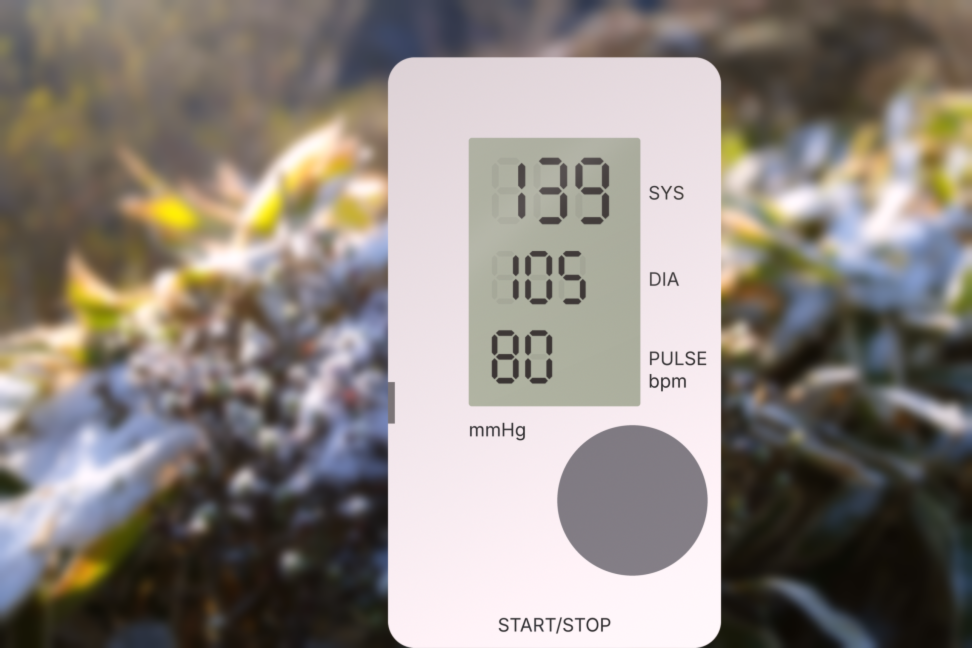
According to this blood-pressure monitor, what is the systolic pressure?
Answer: 139 mmHg
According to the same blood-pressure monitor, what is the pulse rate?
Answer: 80 bpm
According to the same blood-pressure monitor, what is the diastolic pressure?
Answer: 105 mmHg
